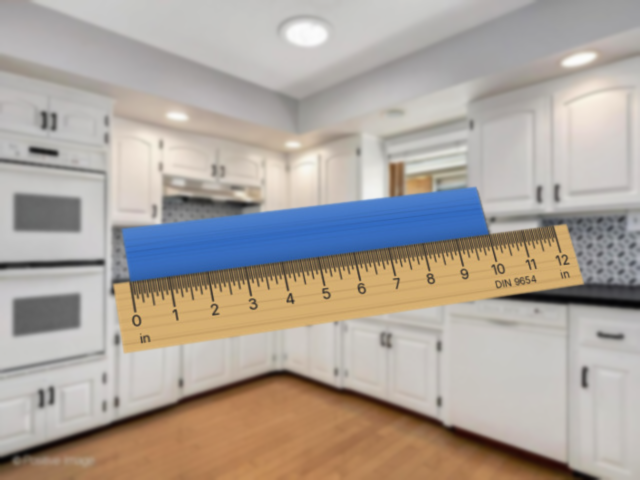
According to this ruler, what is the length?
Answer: 10 in
